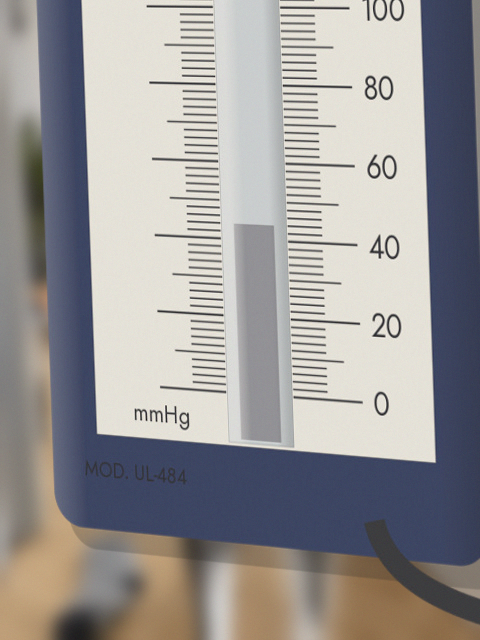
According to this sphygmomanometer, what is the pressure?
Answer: 44 mmHg
